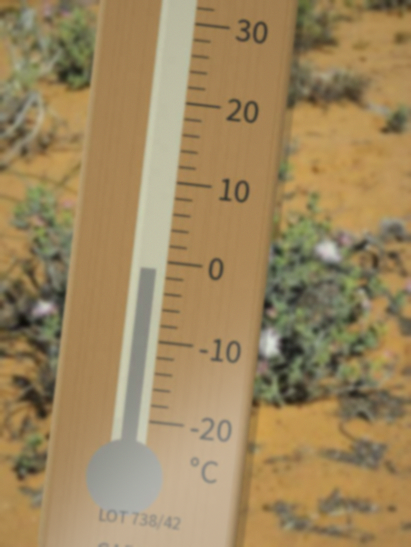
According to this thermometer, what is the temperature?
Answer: -1 °C
